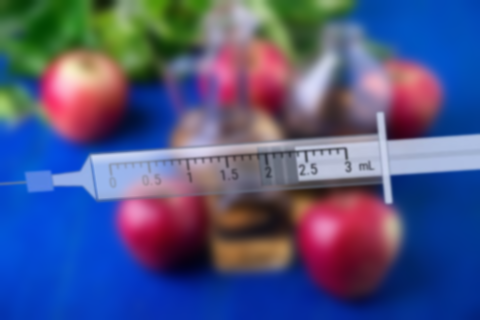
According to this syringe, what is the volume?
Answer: 1.9 mL
